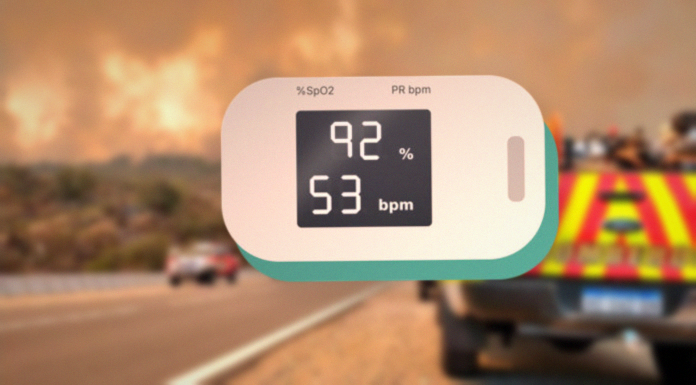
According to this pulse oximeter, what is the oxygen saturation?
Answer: 92 %
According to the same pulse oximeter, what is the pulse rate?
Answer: 53 bpm
